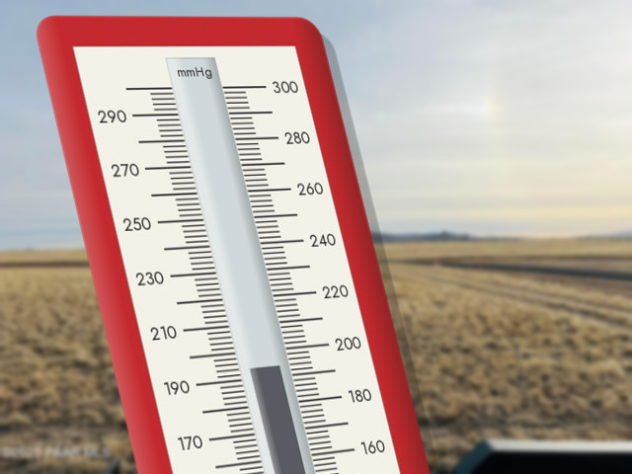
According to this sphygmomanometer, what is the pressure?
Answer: 194 mmHg
